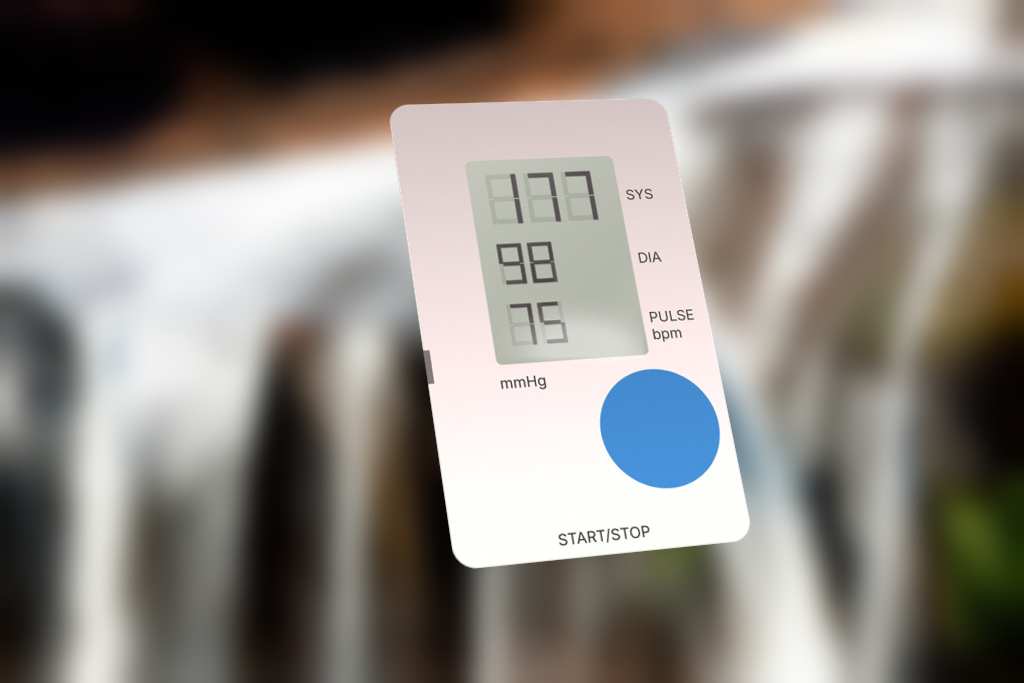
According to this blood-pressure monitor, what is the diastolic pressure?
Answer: 98 mmHg
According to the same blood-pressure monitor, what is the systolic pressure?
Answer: 177 mmHg
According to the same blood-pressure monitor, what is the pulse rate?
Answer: 75 bpm
